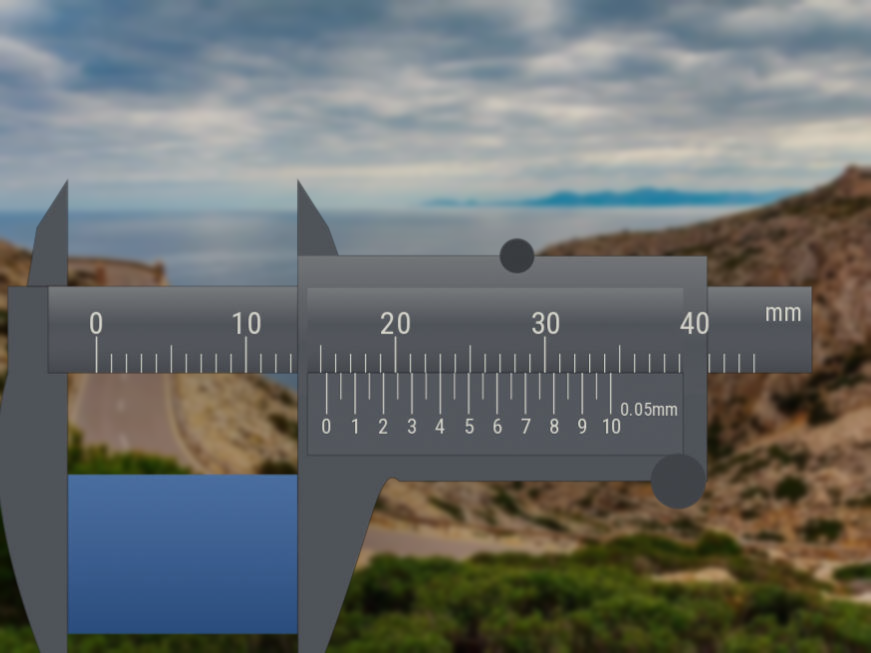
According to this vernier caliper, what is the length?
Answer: 15.4 mm
